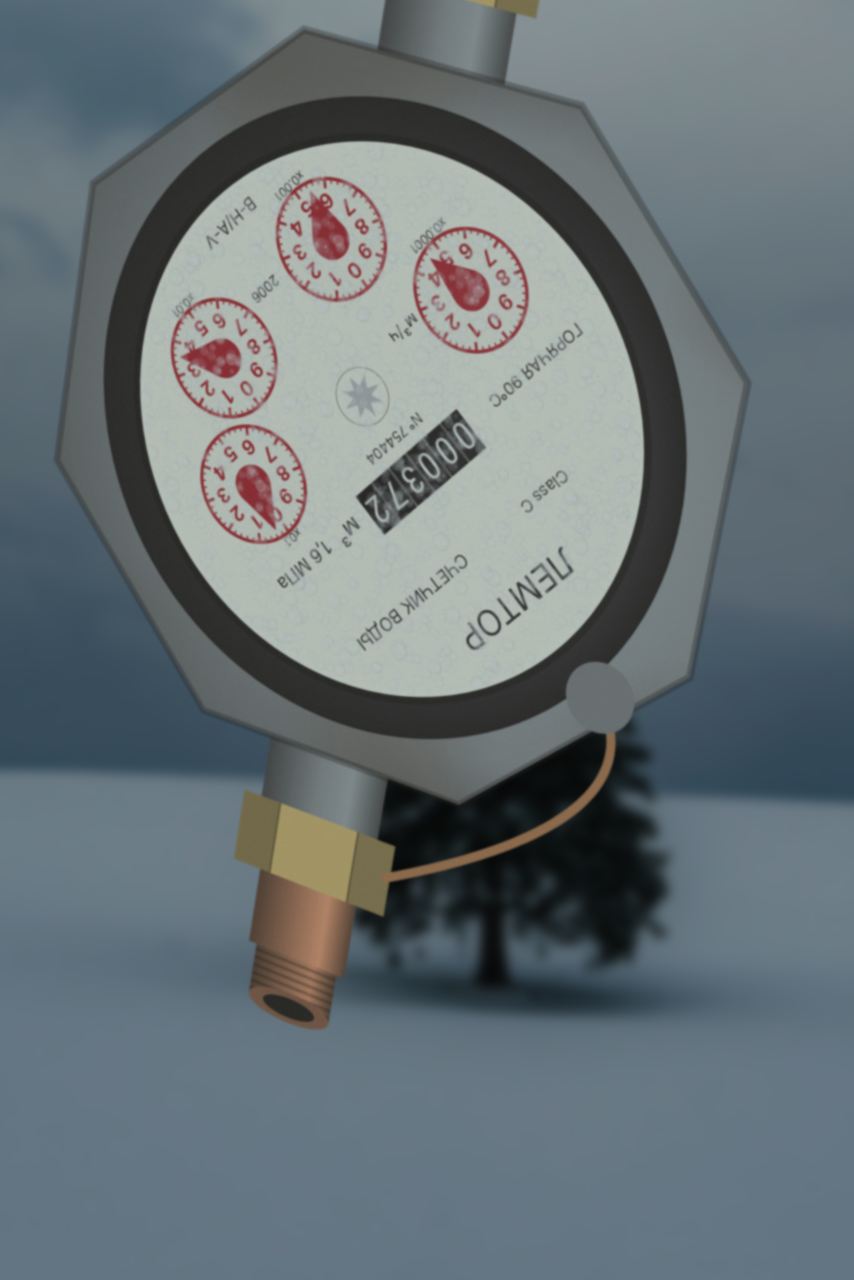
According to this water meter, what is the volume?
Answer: 372.0354 m³
